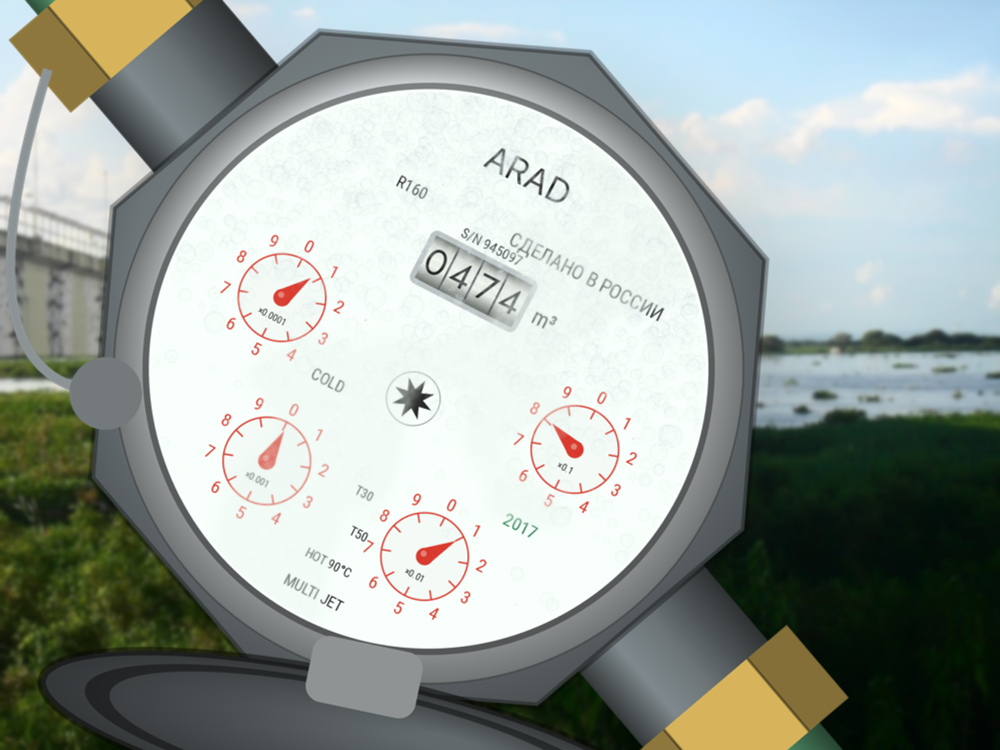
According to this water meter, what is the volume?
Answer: 474.8100 m³
